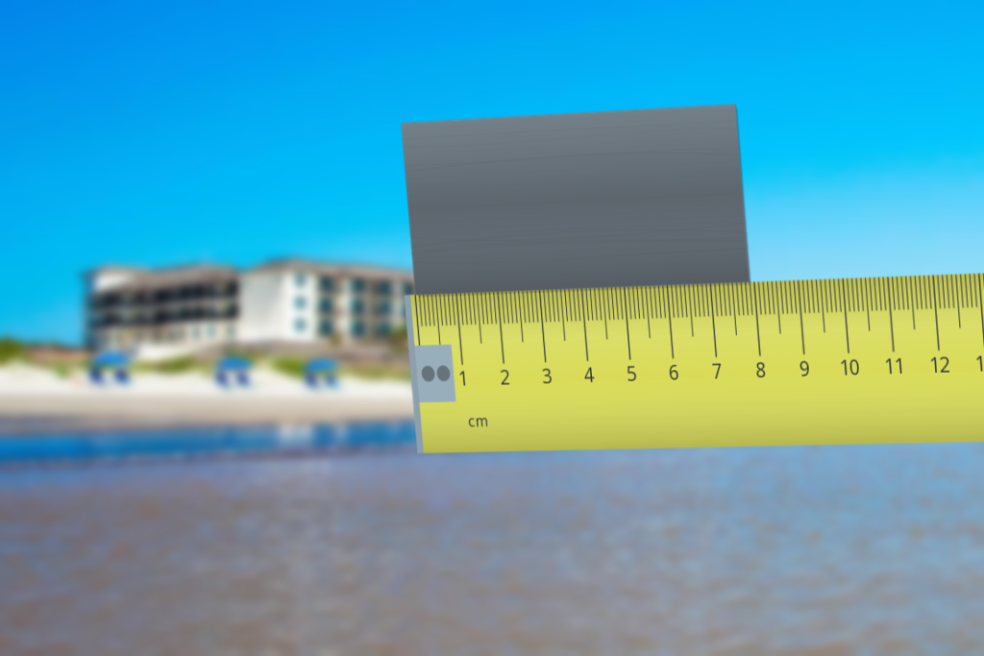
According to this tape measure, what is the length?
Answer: 7.9 cm
